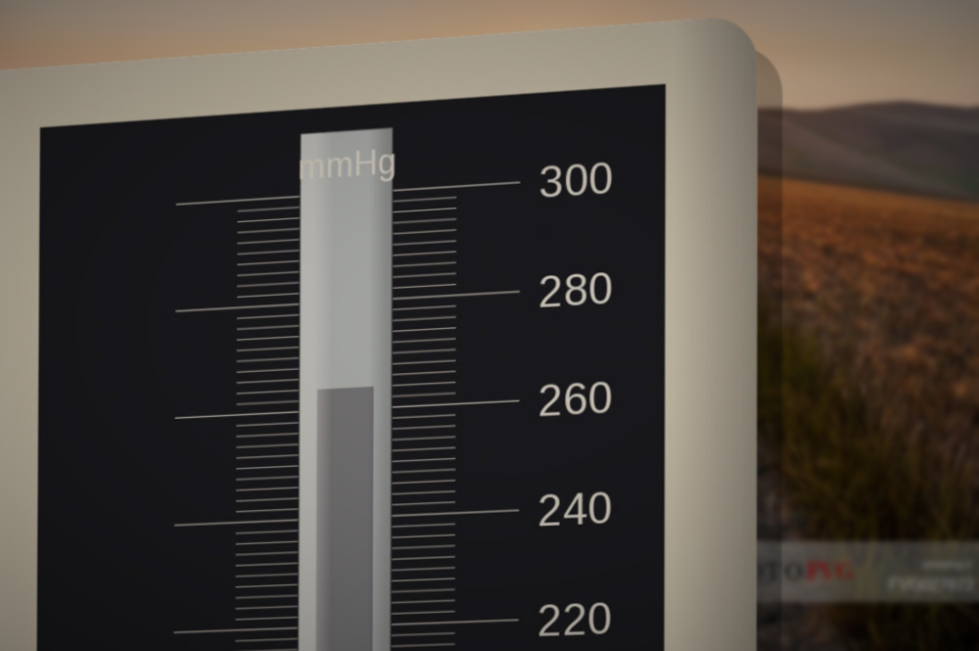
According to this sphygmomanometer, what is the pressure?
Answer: 264 mmHg
